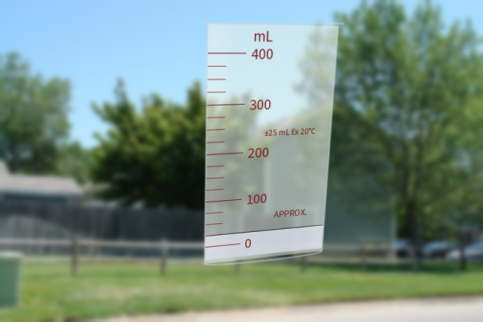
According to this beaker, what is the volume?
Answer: 25 mL
